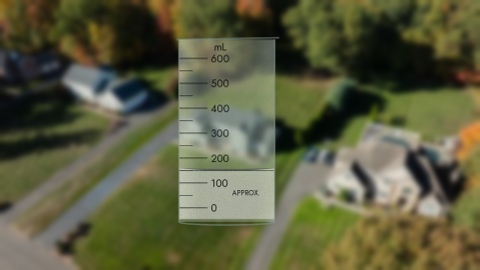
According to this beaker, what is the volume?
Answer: 150 mL
